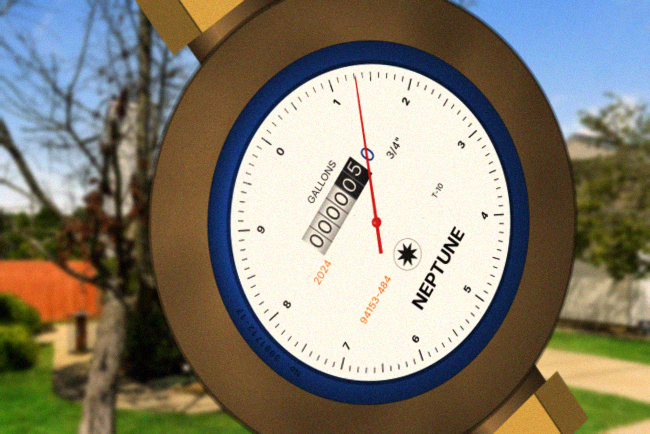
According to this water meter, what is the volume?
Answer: 51.3 gal
